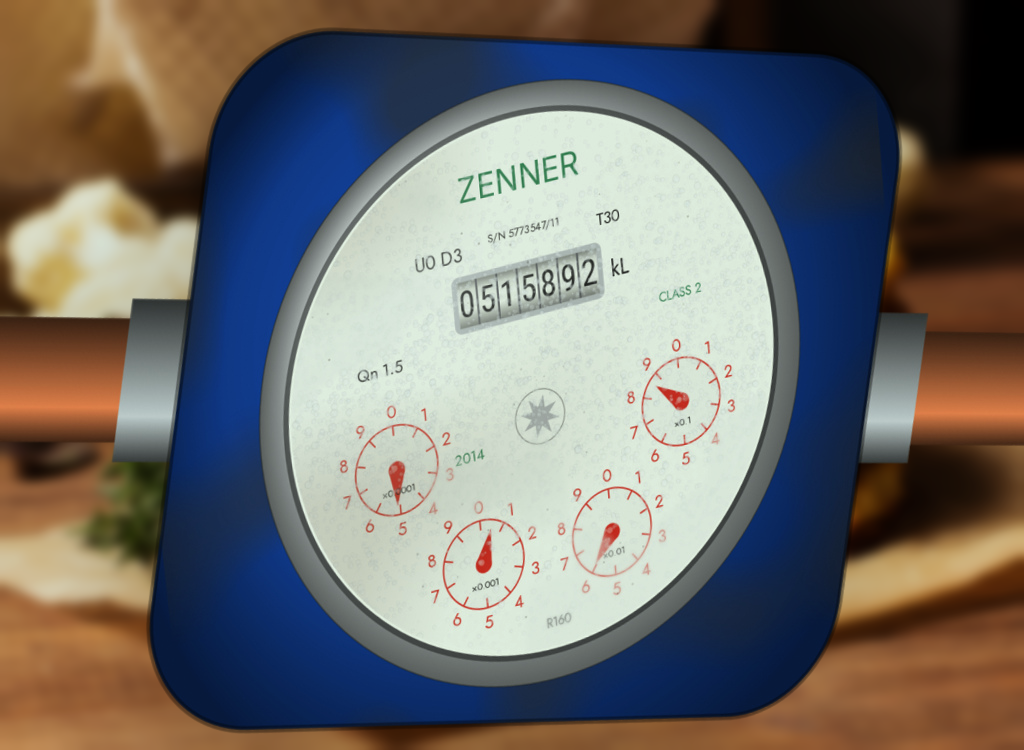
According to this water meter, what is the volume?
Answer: 515892.8605 kL
